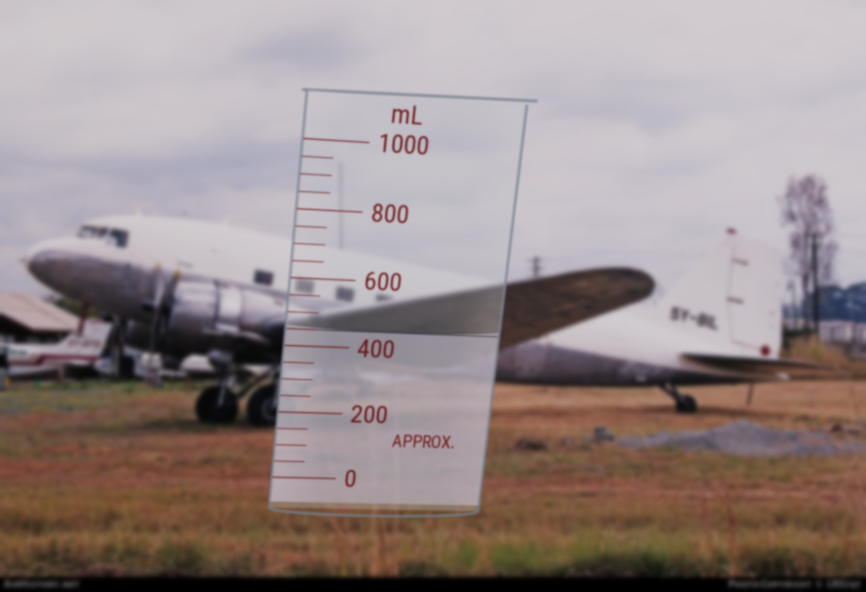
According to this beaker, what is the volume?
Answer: 450 mL
